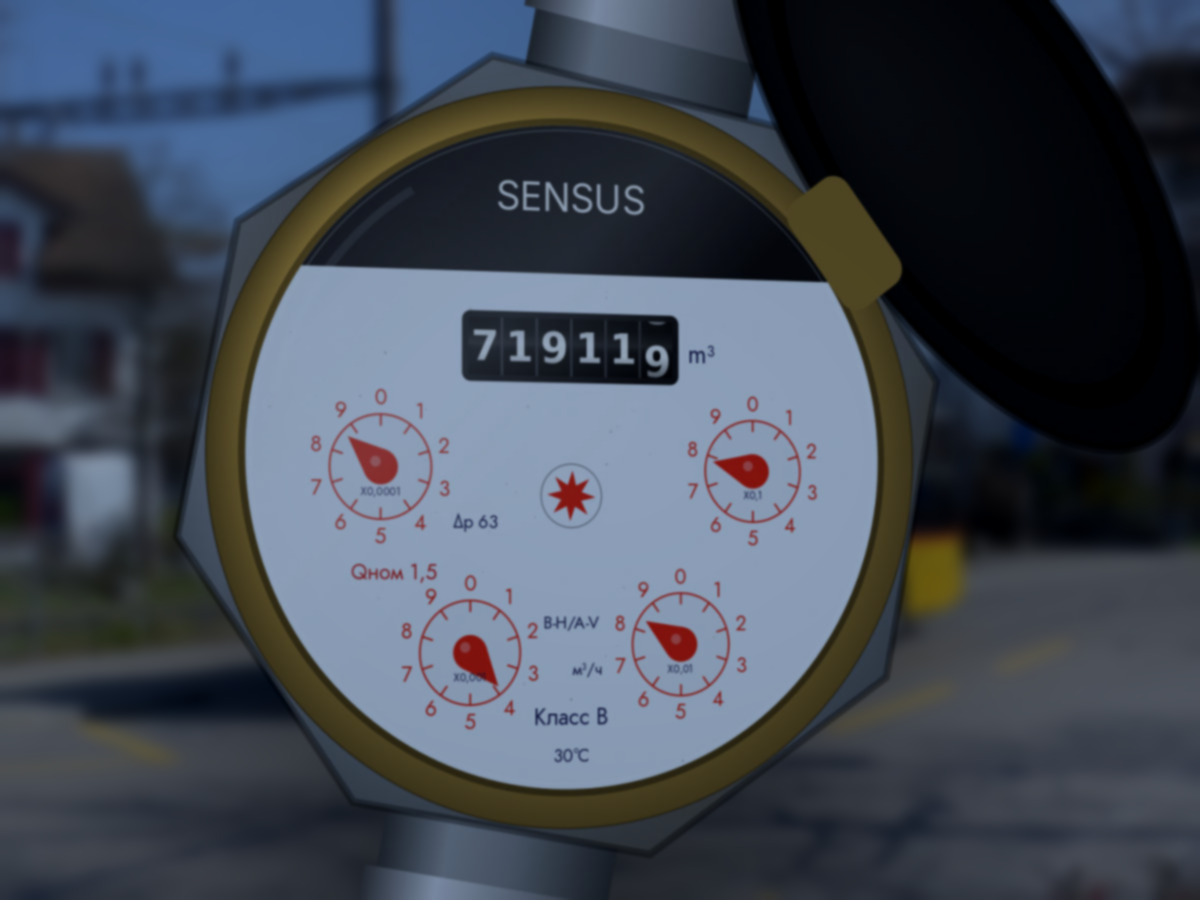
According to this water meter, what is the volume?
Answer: 719118.7838 m³
